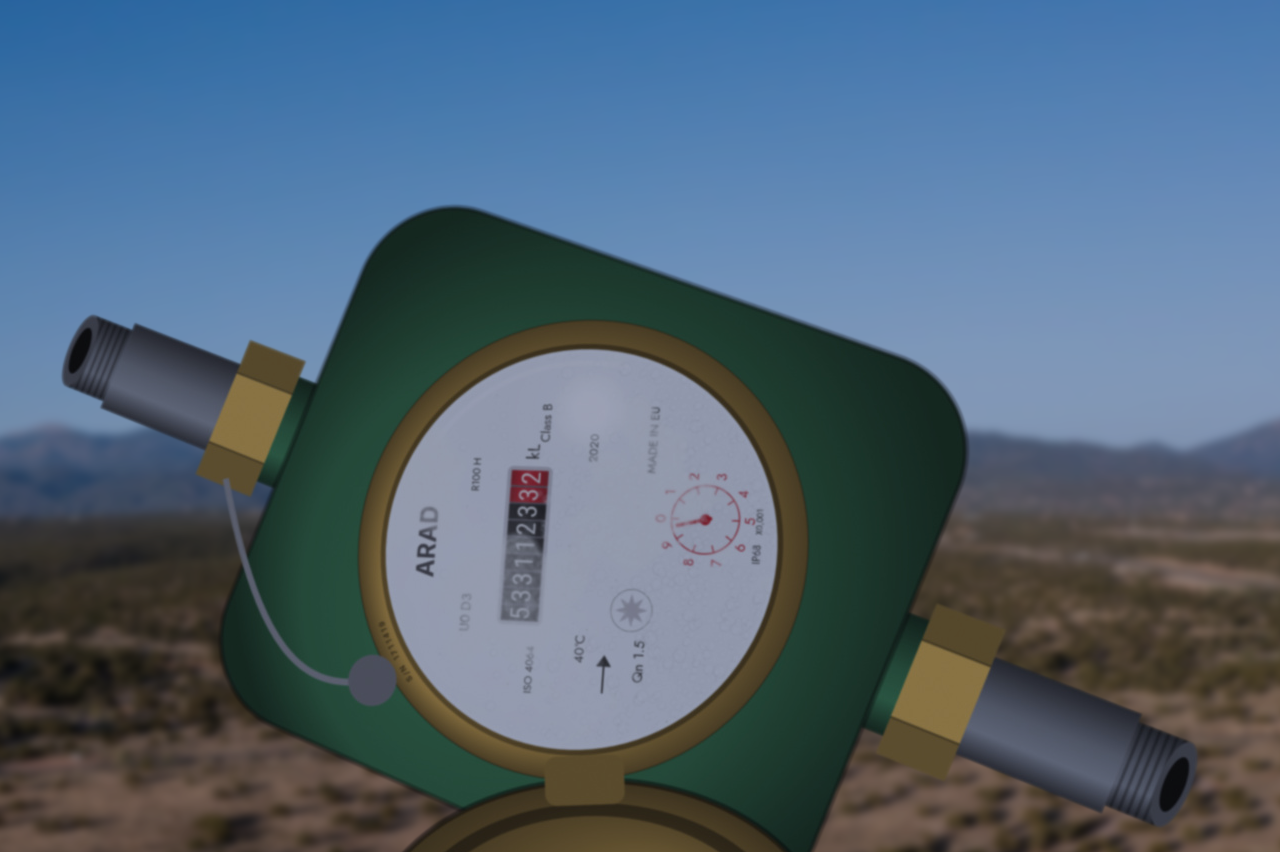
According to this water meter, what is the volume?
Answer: 5331123.319 kL
